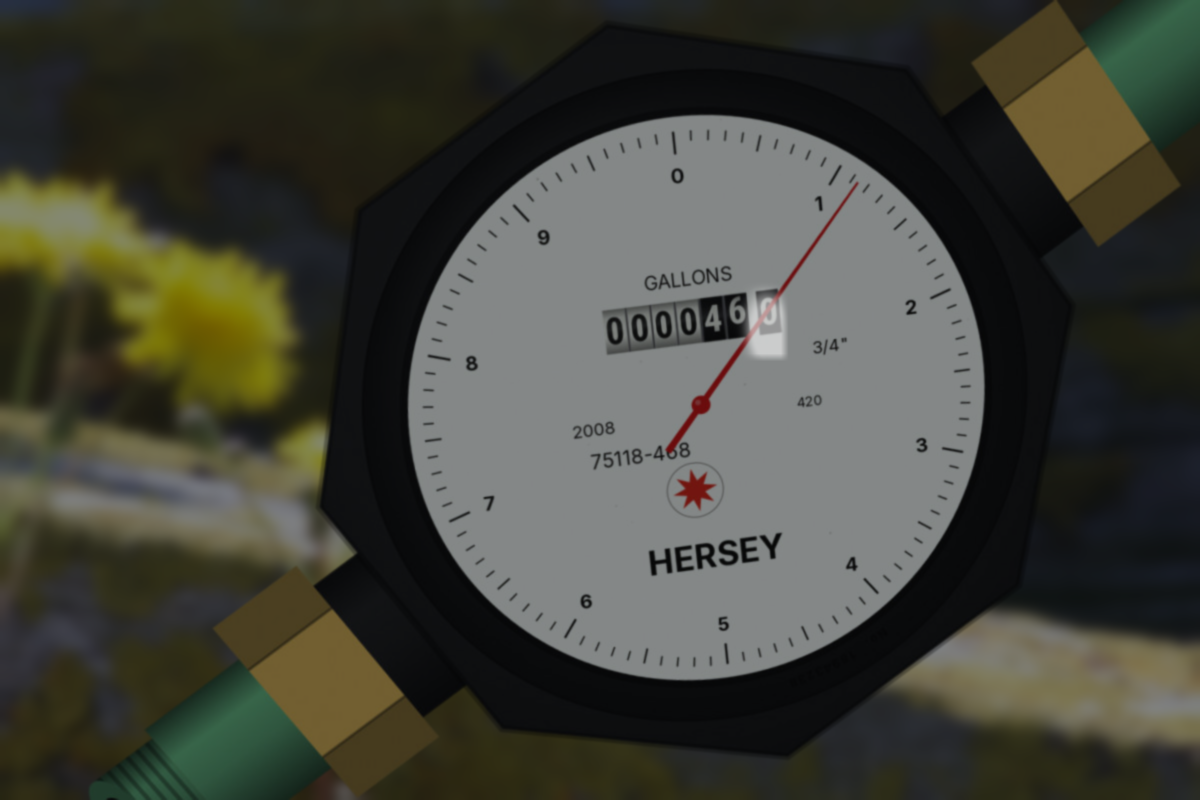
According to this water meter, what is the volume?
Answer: 461.1 gal
